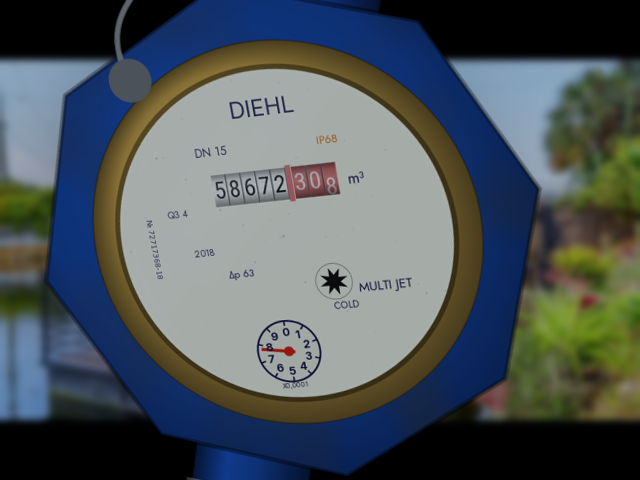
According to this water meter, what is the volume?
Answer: 58672.3077 m³
